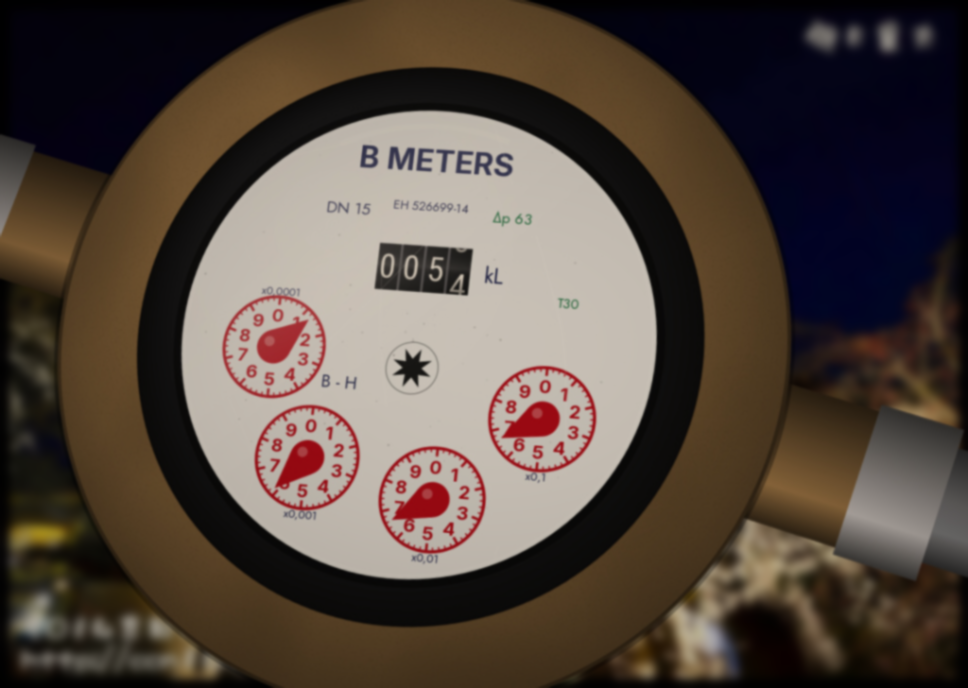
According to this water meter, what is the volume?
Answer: 53.6661 kL
